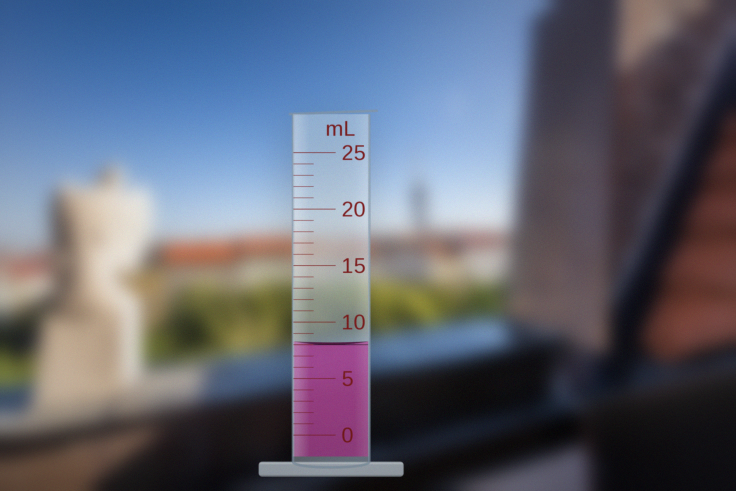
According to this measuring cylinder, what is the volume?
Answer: 8 mL
